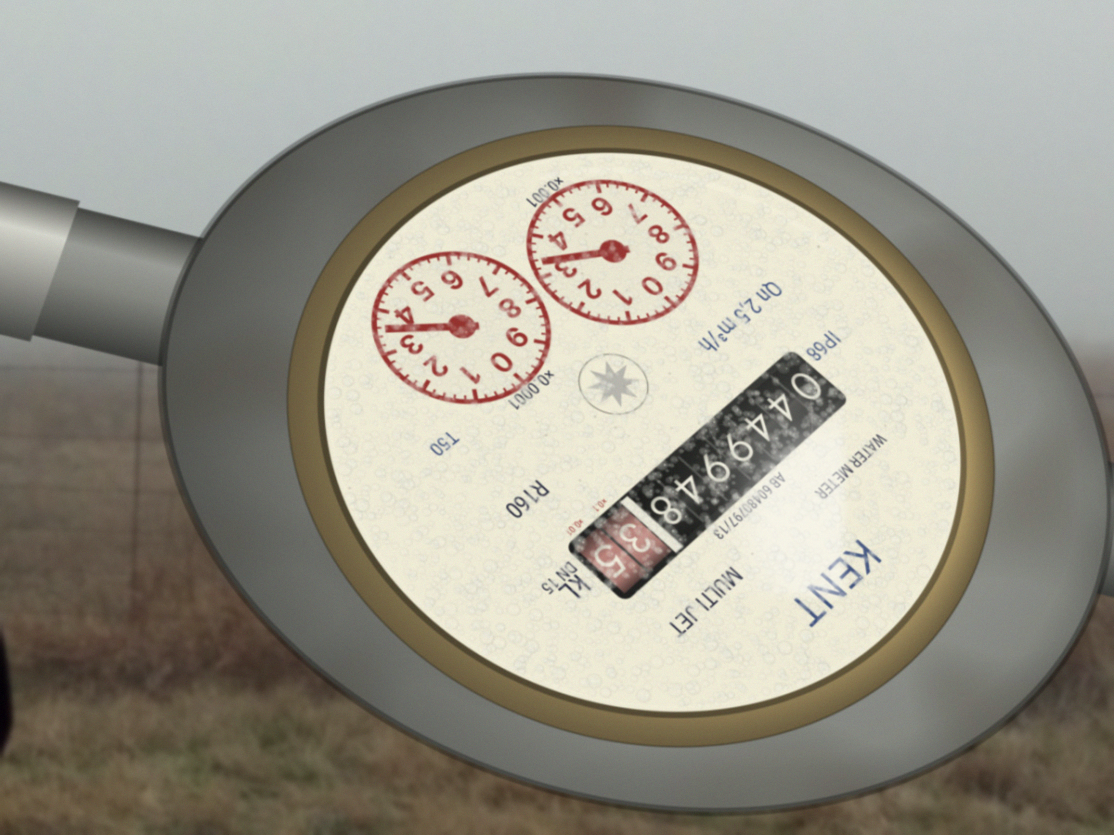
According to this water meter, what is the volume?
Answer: 449948.3533 kL
